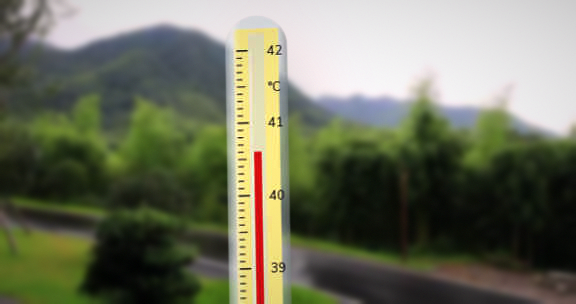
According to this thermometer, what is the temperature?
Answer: 40.6 °C
